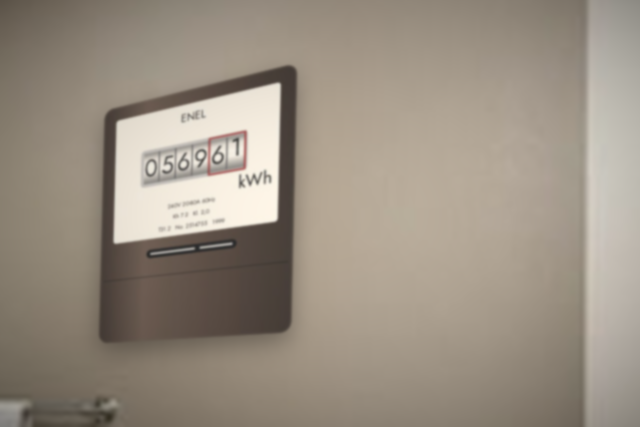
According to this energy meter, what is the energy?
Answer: 569.61 kWh
